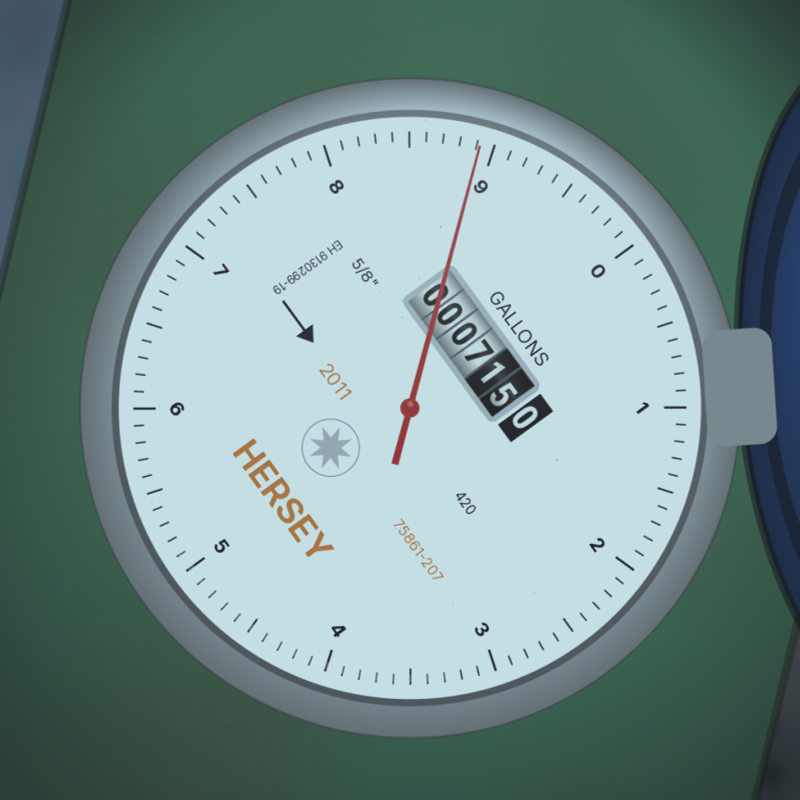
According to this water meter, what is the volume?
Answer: 7148.9 gal
